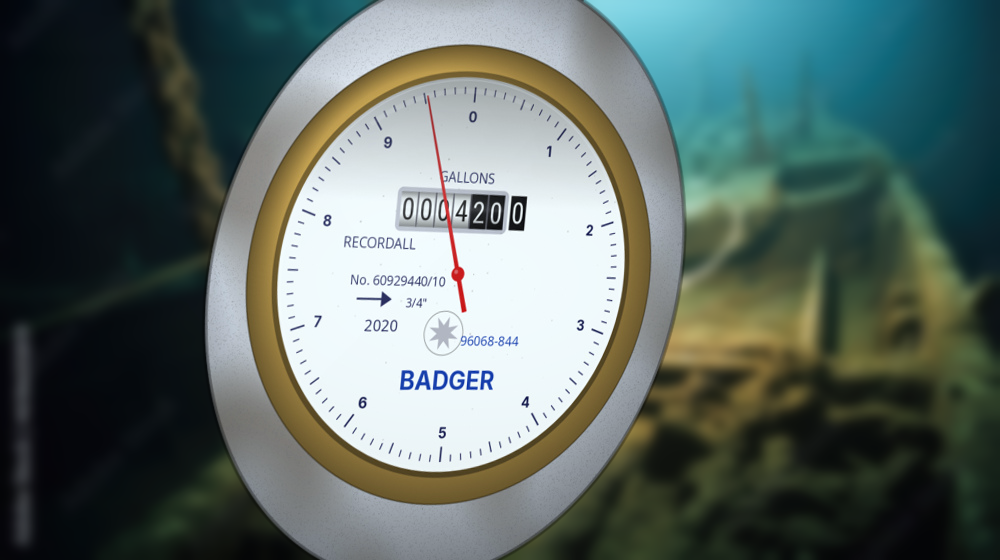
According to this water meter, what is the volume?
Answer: 4199.5 gal
